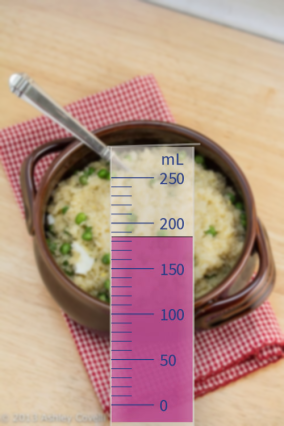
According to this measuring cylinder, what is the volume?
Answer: 185 mL
